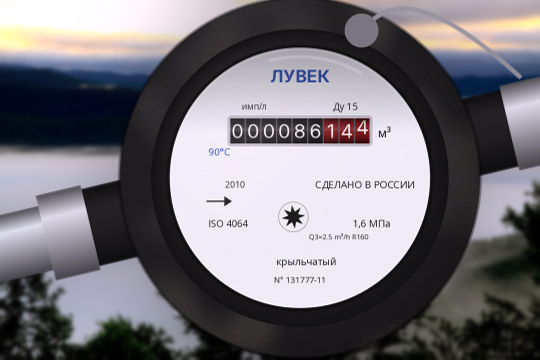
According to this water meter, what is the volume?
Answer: 86.144 m³
